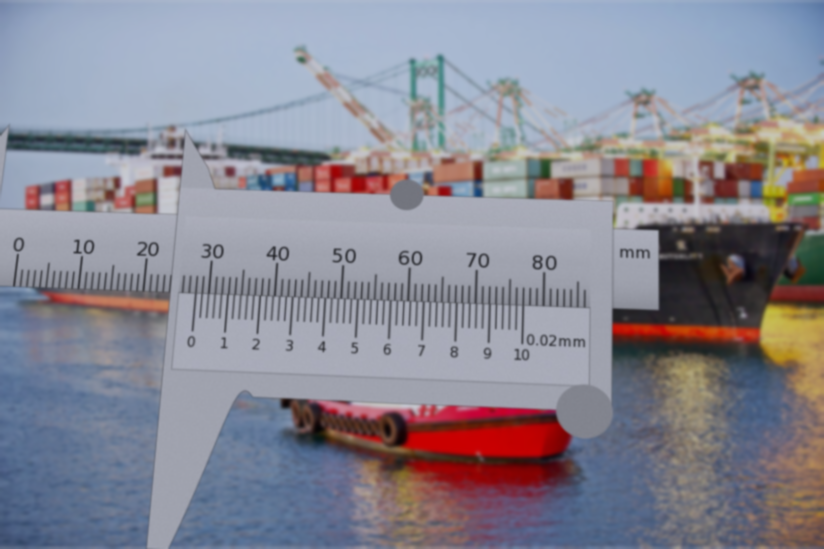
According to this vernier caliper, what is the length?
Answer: 28.0 mm
